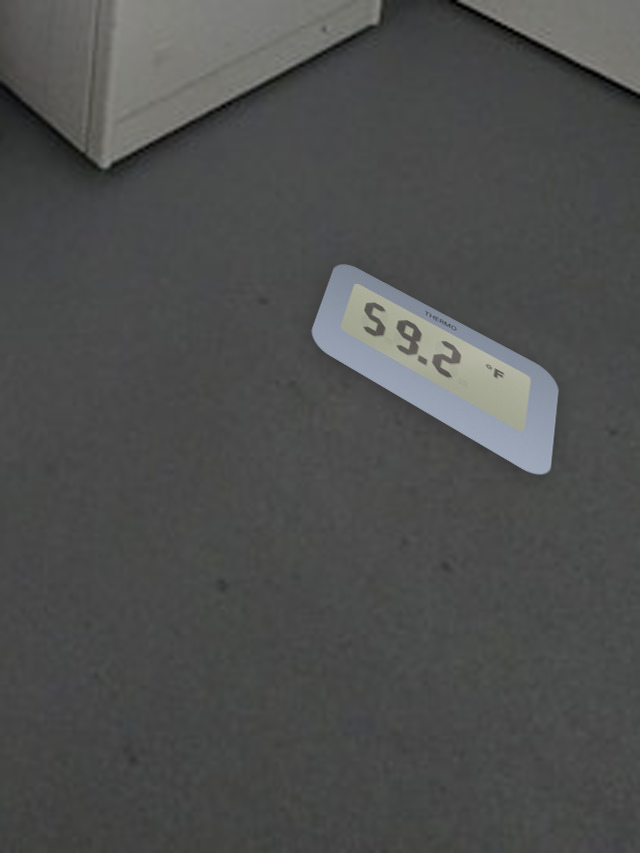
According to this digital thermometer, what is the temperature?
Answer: 59.2 °F
